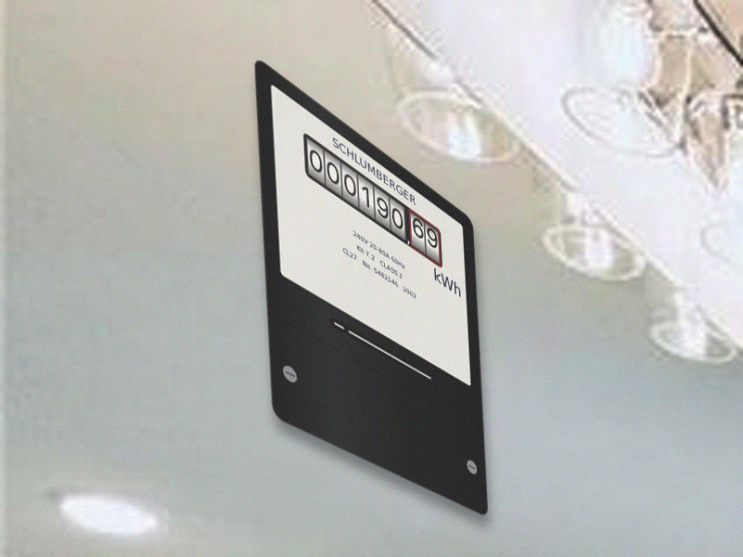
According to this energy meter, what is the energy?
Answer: 190.69 kWh
